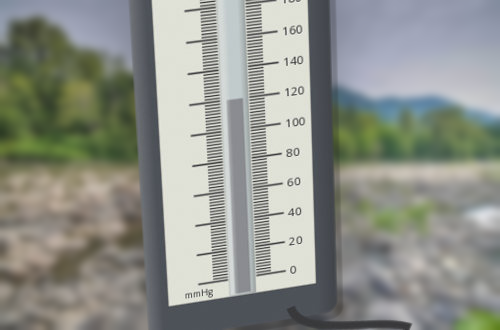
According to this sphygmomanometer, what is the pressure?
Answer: 120 mmHg
